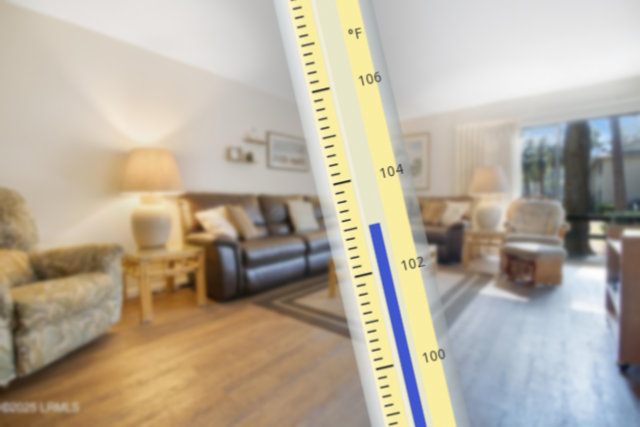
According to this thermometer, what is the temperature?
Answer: 103 °F
